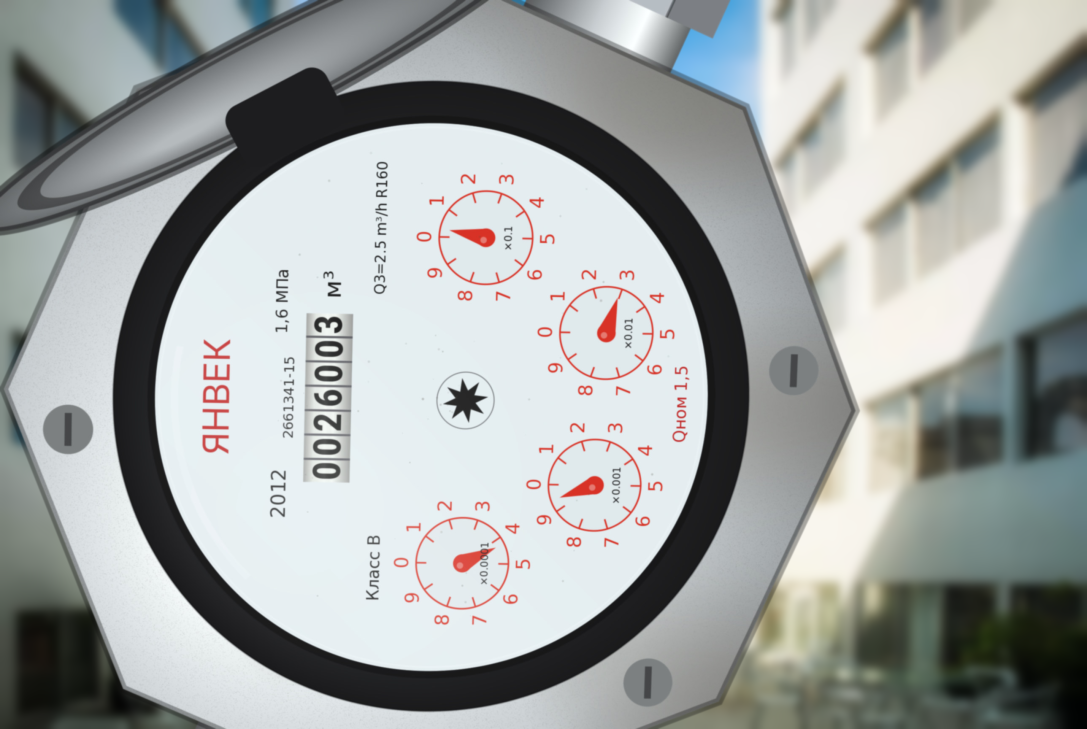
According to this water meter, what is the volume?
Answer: 26003.0294 m³
